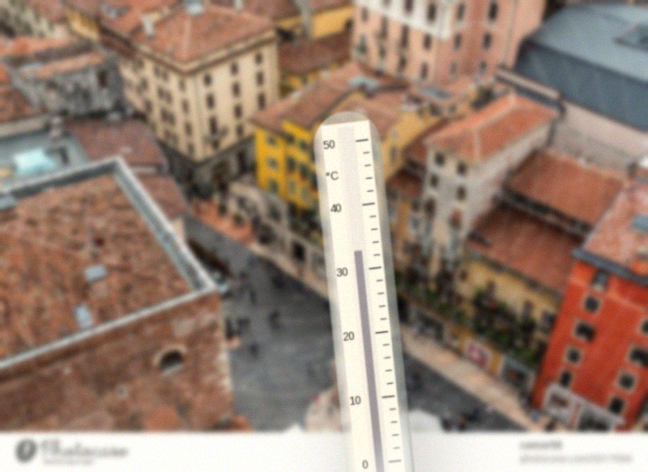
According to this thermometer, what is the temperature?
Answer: 33 °C
